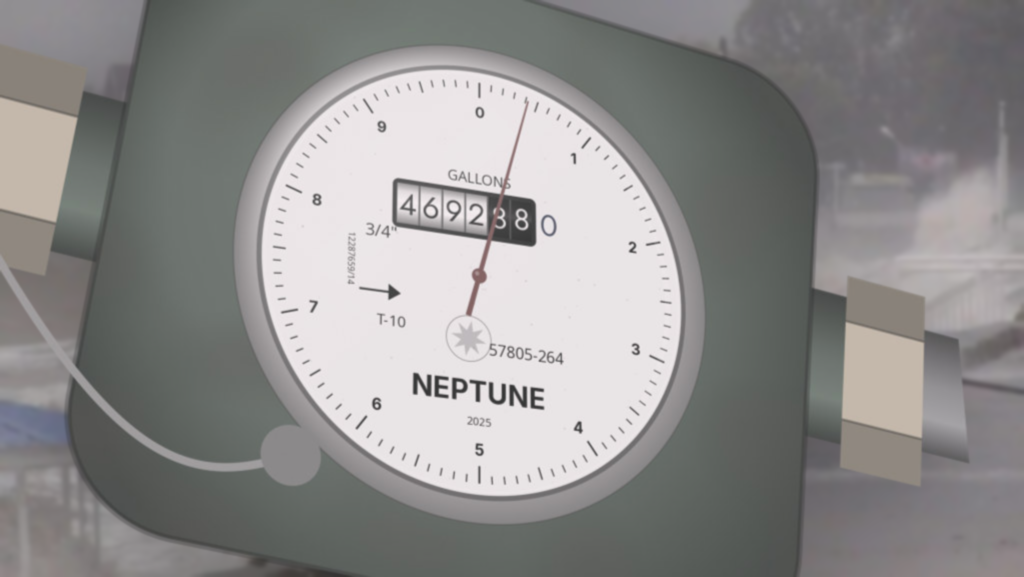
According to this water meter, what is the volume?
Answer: 4692880.4 gal
